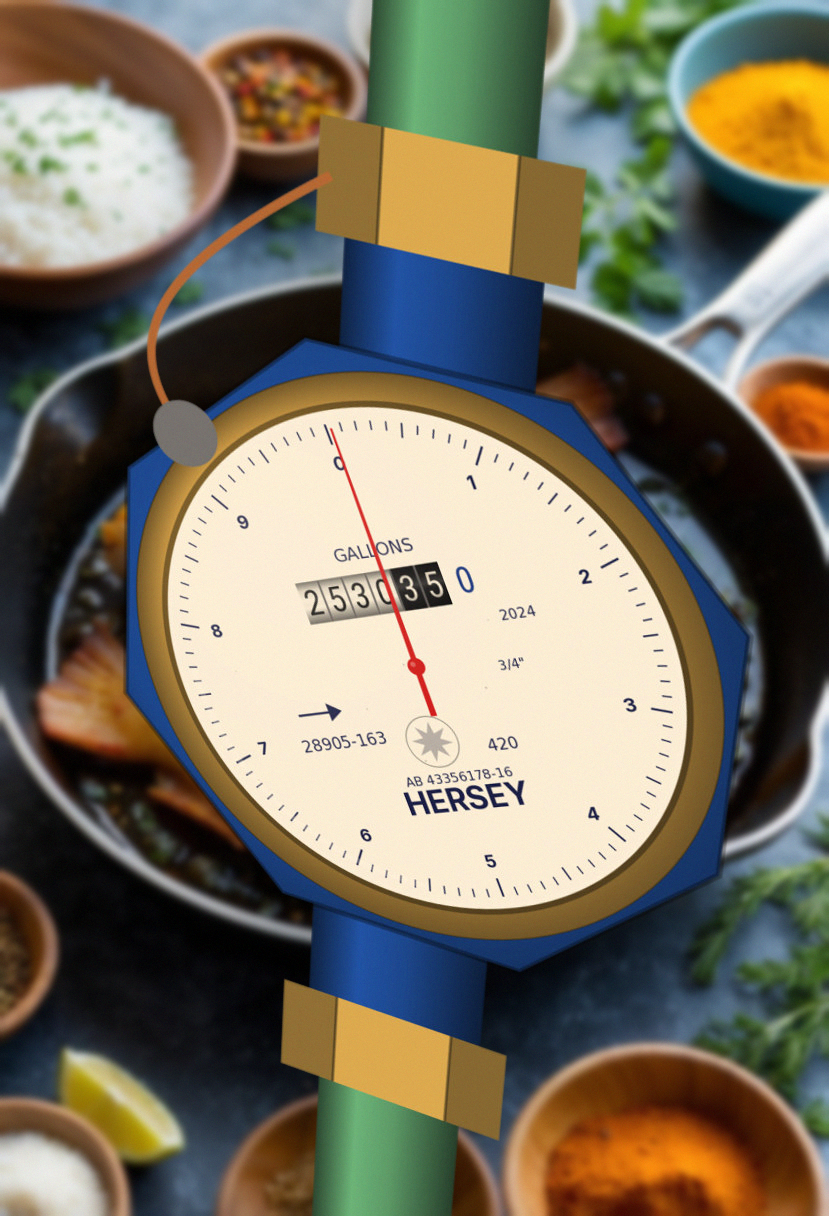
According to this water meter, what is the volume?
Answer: 2530350.0 gal
